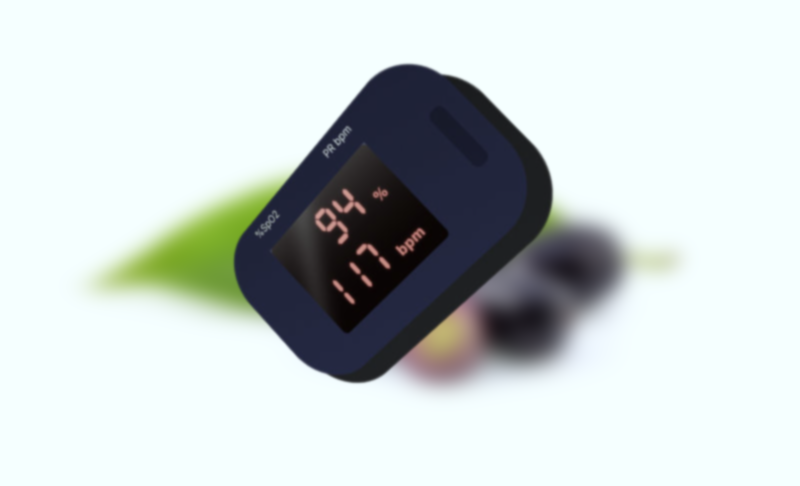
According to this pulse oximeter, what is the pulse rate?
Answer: 117 bpm
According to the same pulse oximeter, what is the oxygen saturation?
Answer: 94 %
